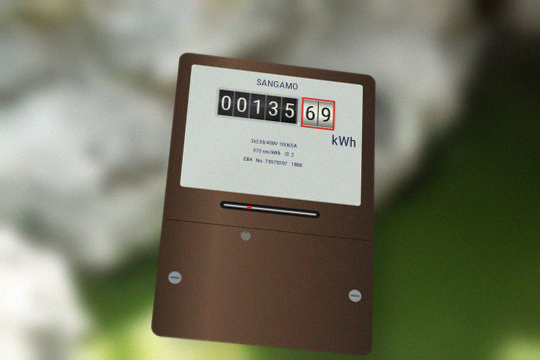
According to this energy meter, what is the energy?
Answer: 135.69 kWh
